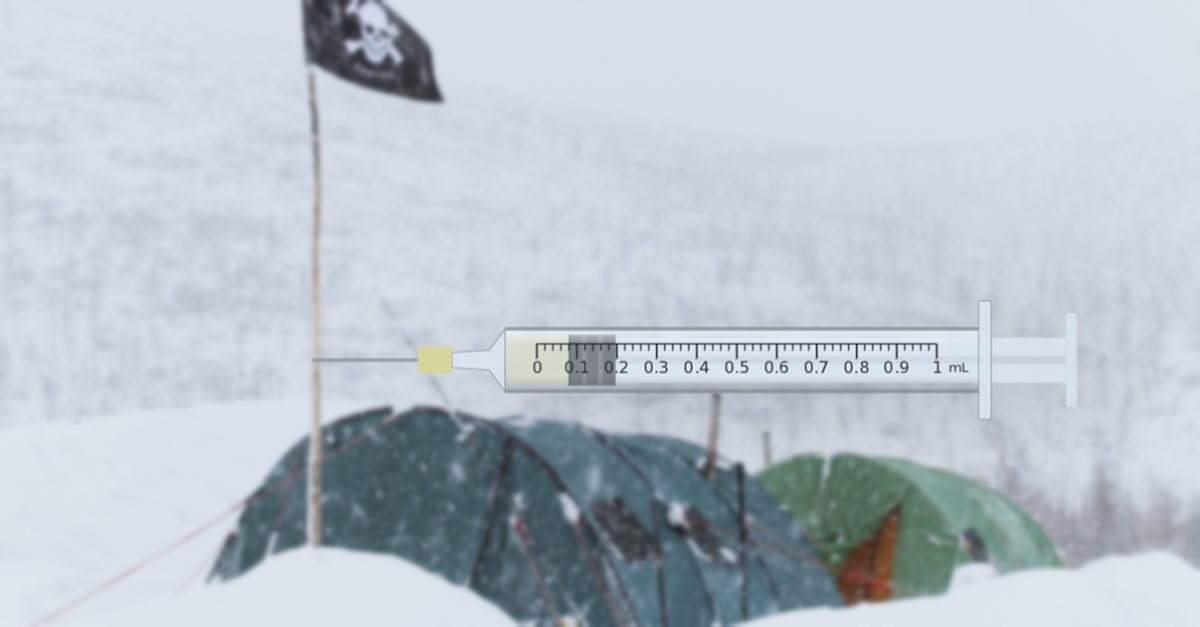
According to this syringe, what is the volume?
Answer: 0.08 mL
